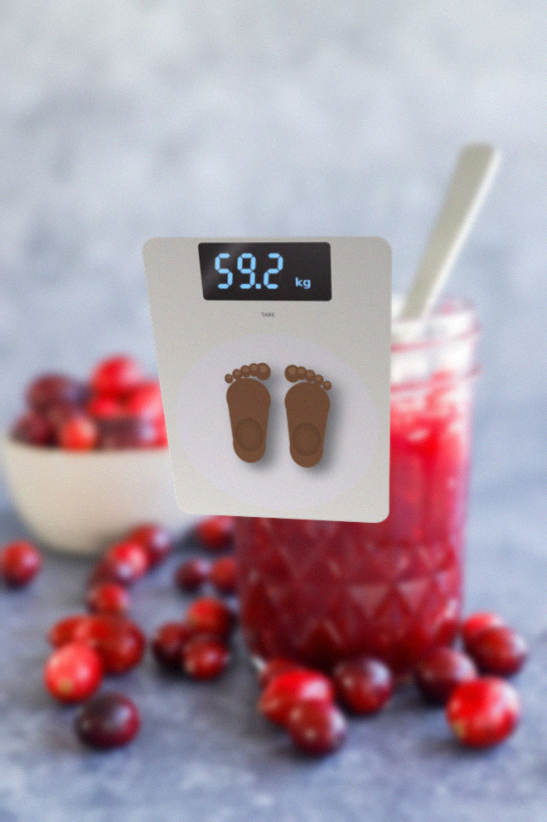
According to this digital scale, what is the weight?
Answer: 59.2 kg
